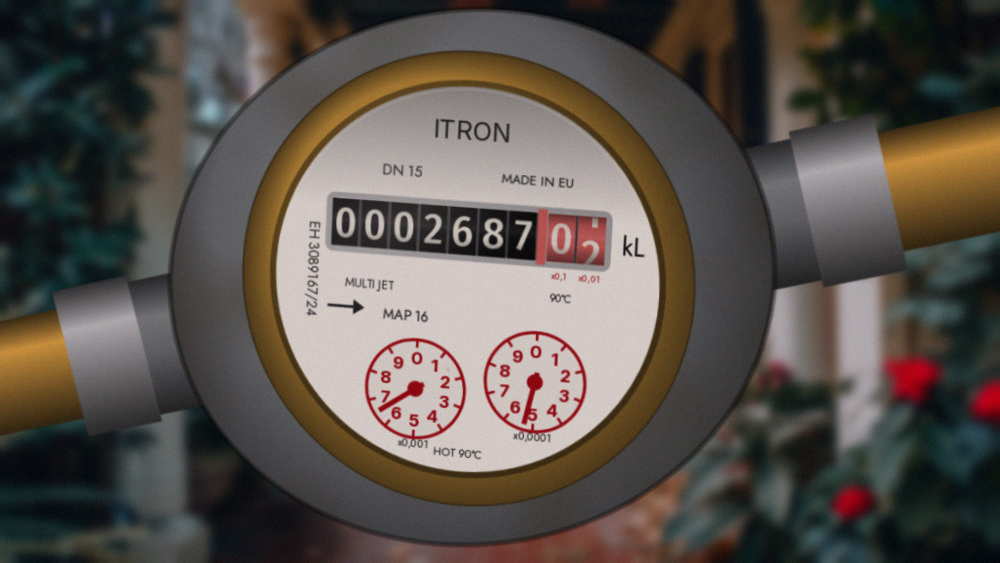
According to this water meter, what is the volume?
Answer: 2687.0165 kL
